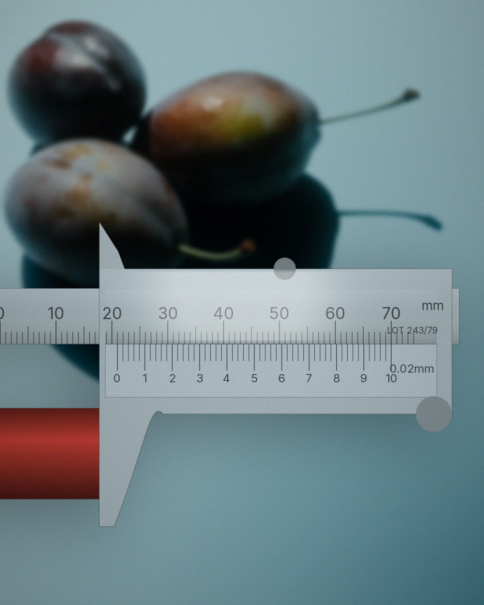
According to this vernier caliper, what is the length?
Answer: 21.0 mm
